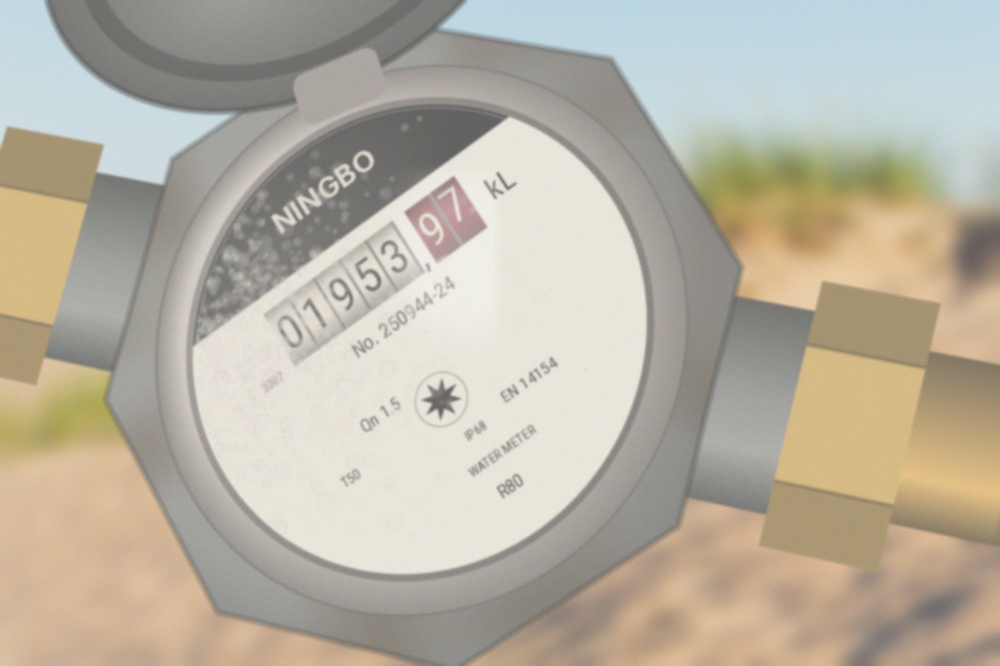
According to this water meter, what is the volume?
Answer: 1953.97 kL
